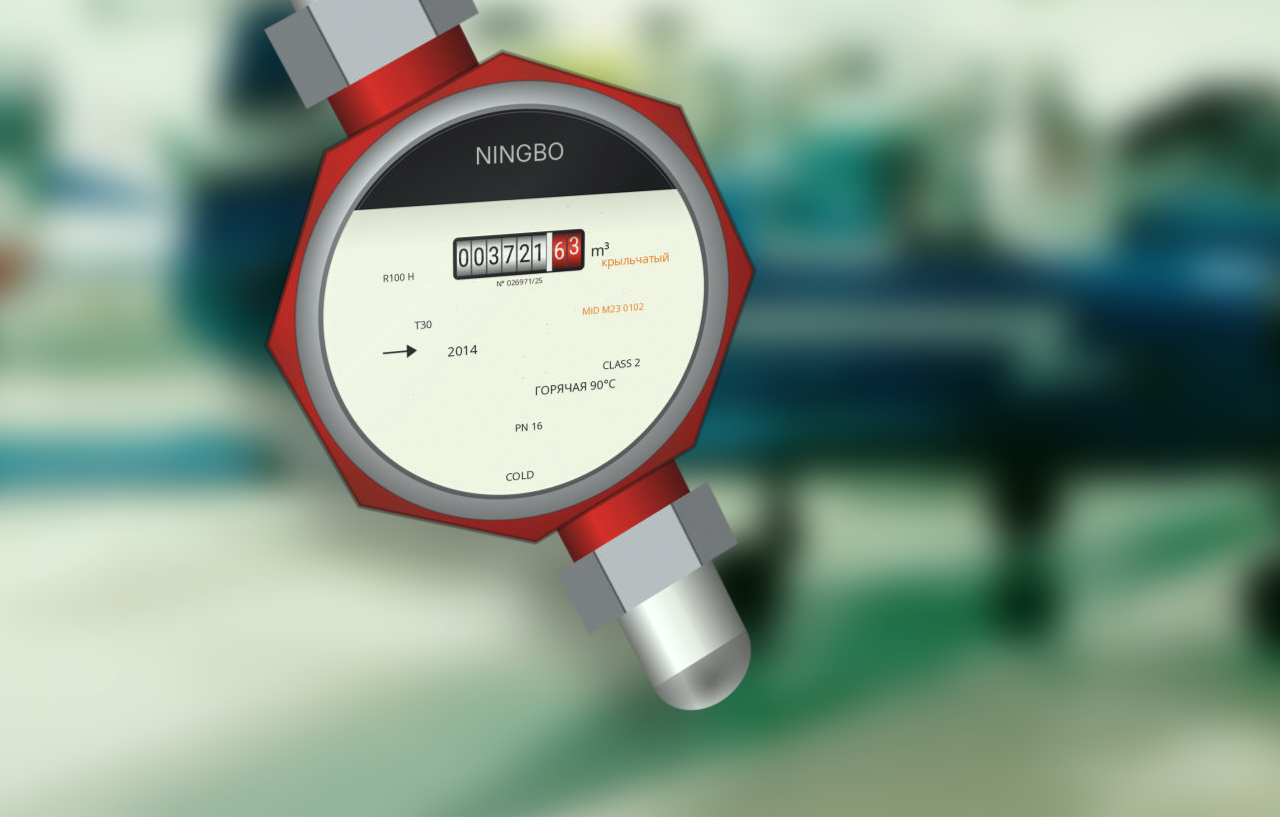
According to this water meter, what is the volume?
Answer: 3721.63 m³
